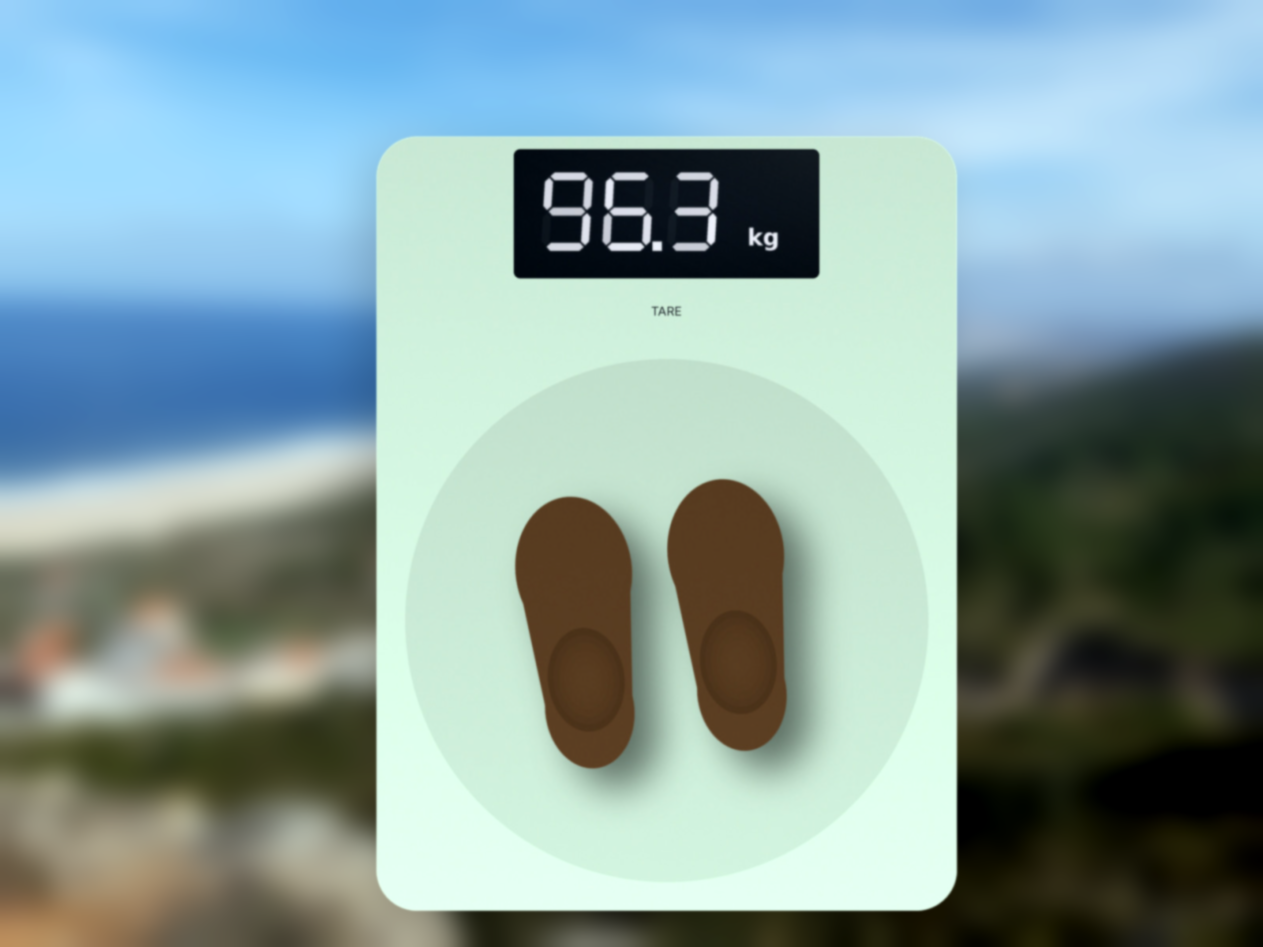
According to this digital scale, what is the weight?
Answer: 96.3 kg
